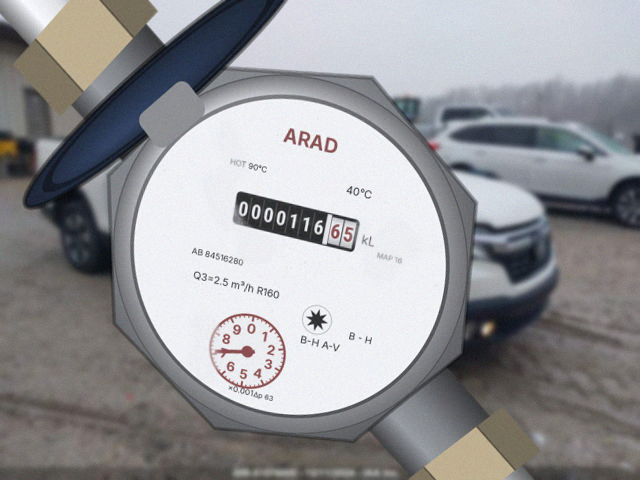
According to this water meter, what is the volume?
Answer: 116.657 kL
